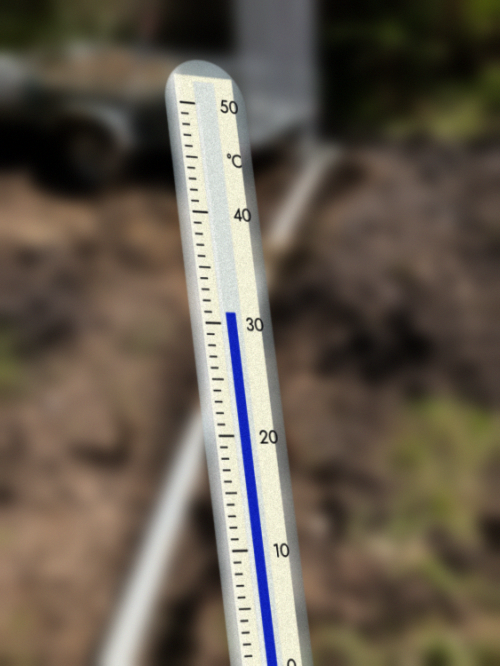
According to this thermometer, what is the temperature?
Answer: 31 °C
